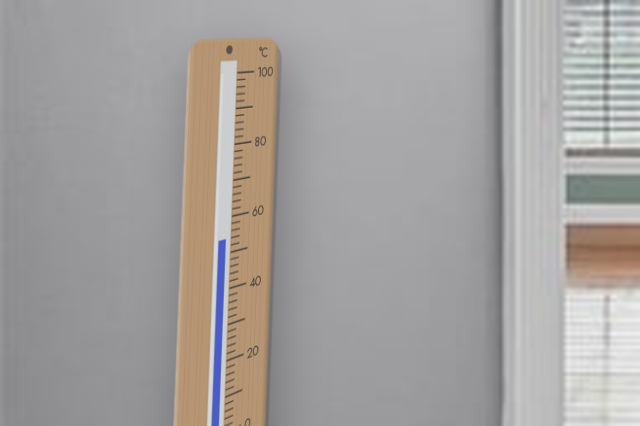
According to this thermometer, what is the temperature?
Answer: 54 °C
